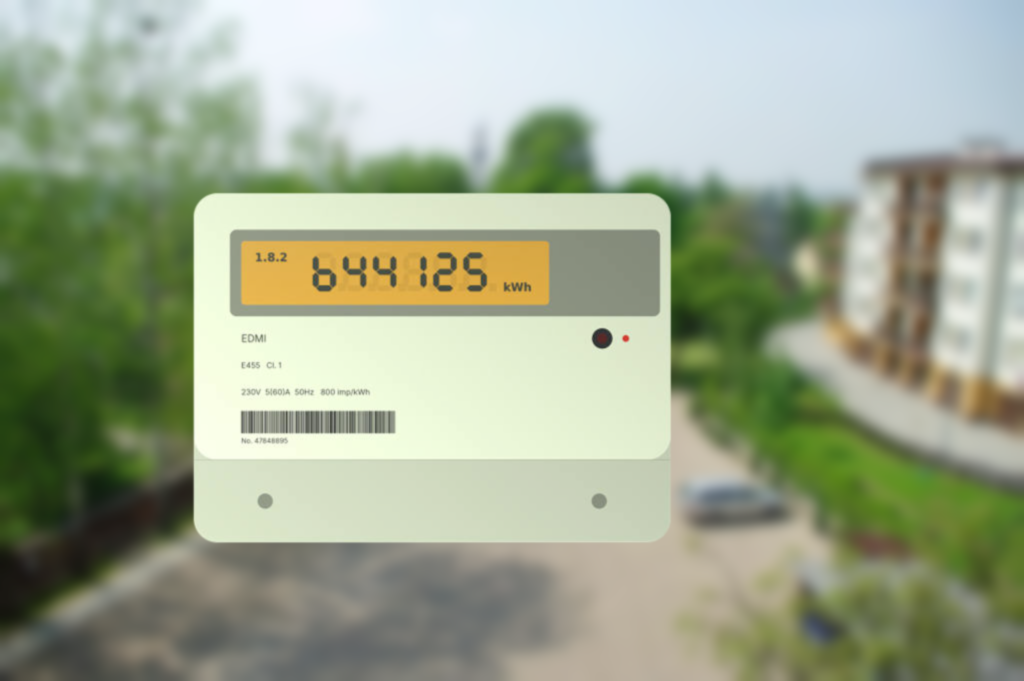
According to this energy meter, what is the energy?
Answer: 644125 kWh
